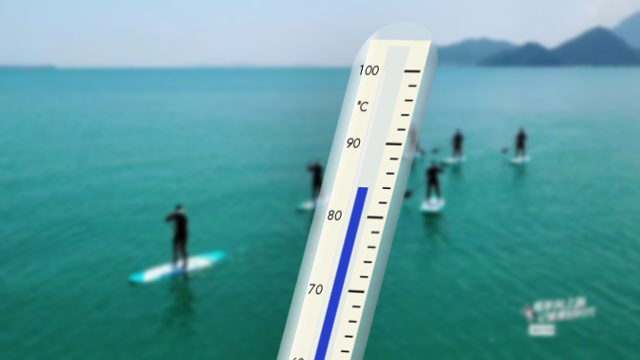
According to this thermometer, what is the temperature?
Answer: 84 °C
